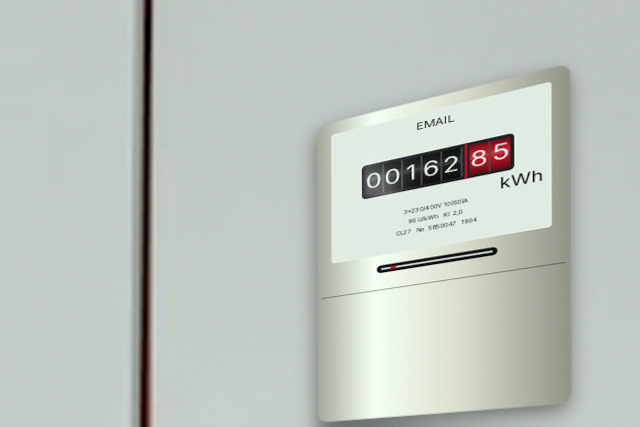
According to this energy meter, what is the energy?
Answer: 162.85 kWh
